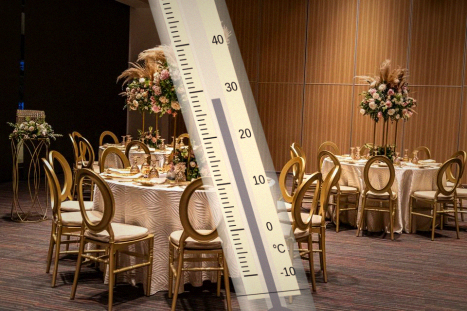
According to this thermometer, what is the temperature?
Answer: 28 °C
